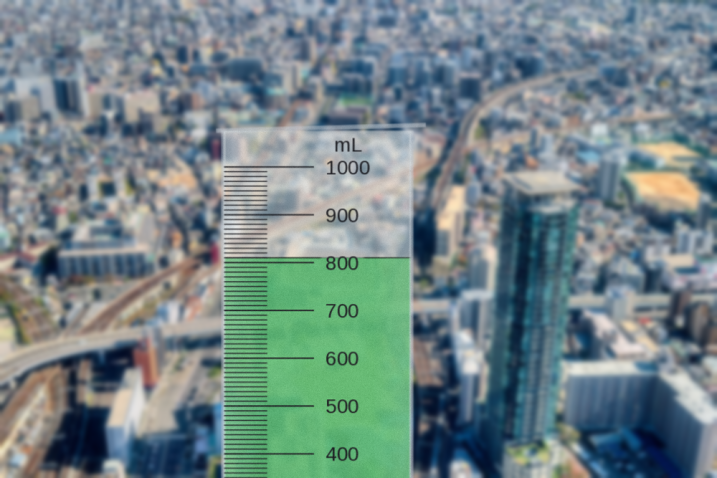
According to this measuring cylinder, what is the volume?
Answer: 810 mL
